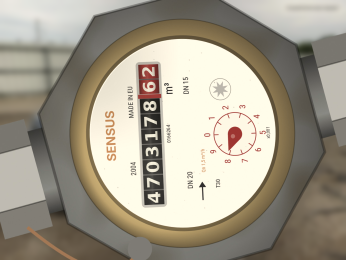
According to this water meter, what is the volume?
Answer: 4703178.628 m³
